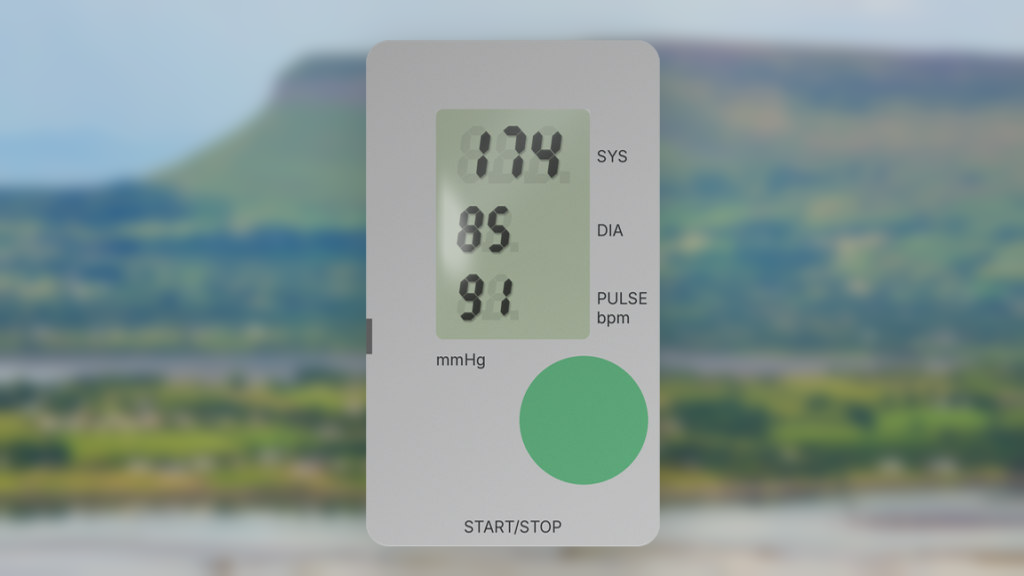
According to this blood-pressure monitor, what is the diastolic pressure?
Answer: 85 mmHg
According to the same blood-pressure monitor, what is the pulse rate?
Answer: 91 bpm
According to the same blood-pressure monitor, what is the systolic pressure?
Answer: 174 mmHg
